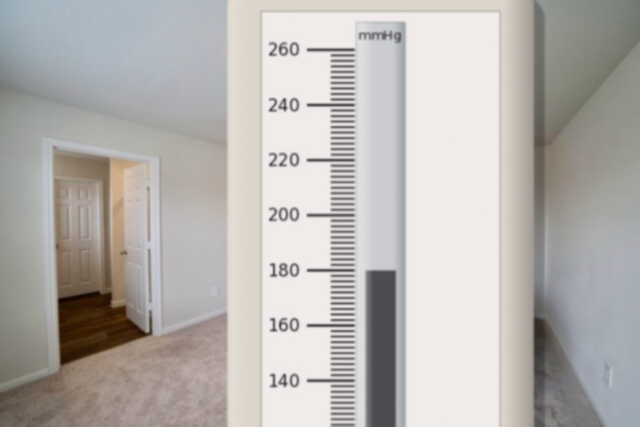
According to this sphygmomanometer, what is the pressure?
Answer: 180 mmHg
